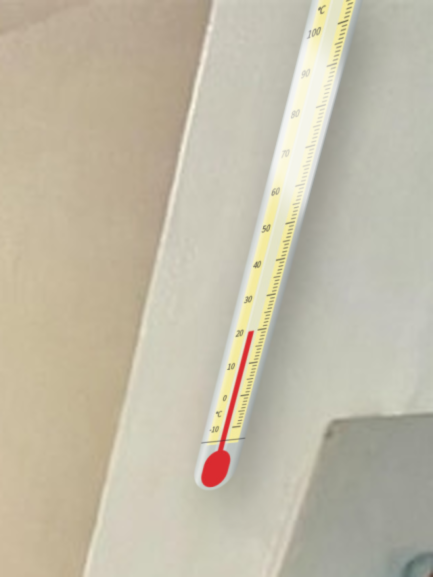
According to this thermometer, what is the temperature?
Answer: 20 °C
